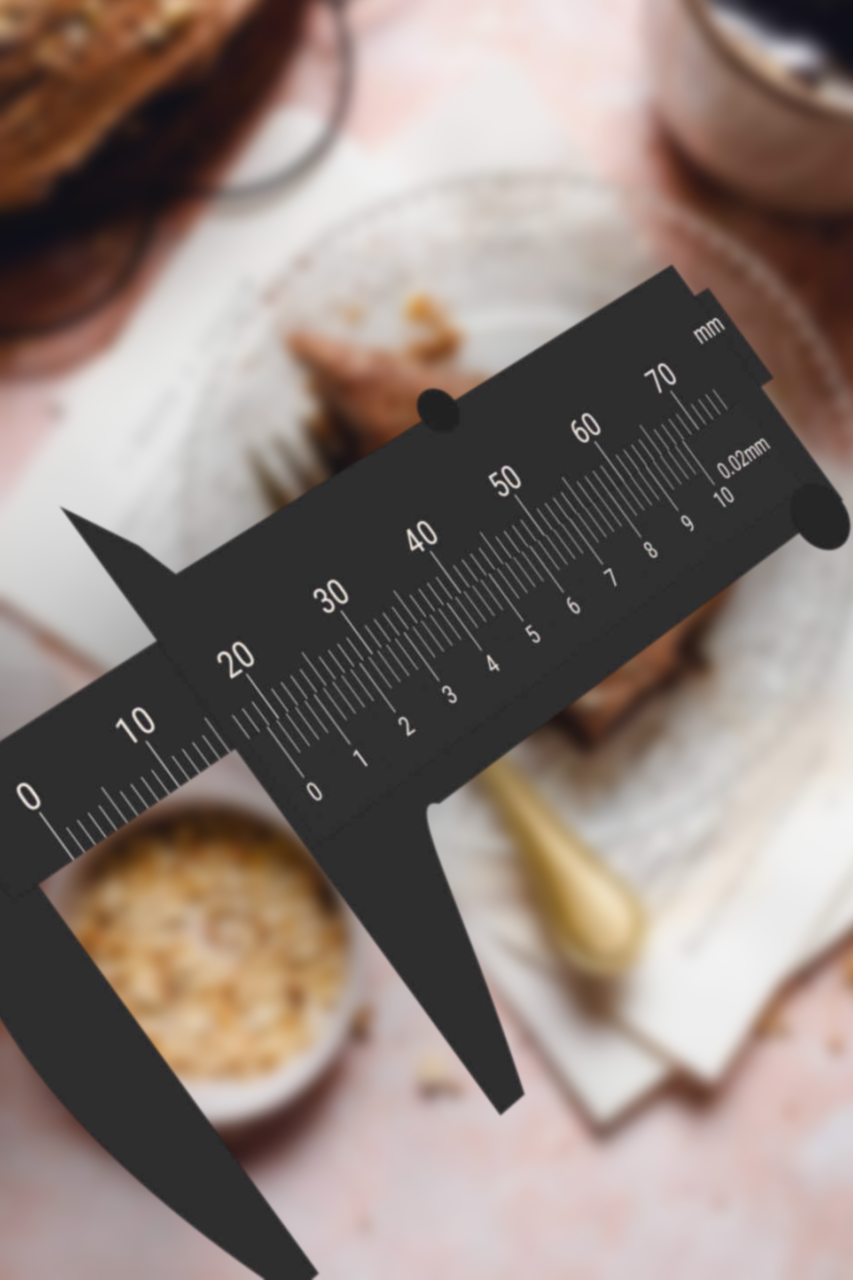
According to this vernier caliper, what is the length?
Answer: 18.8 mm
